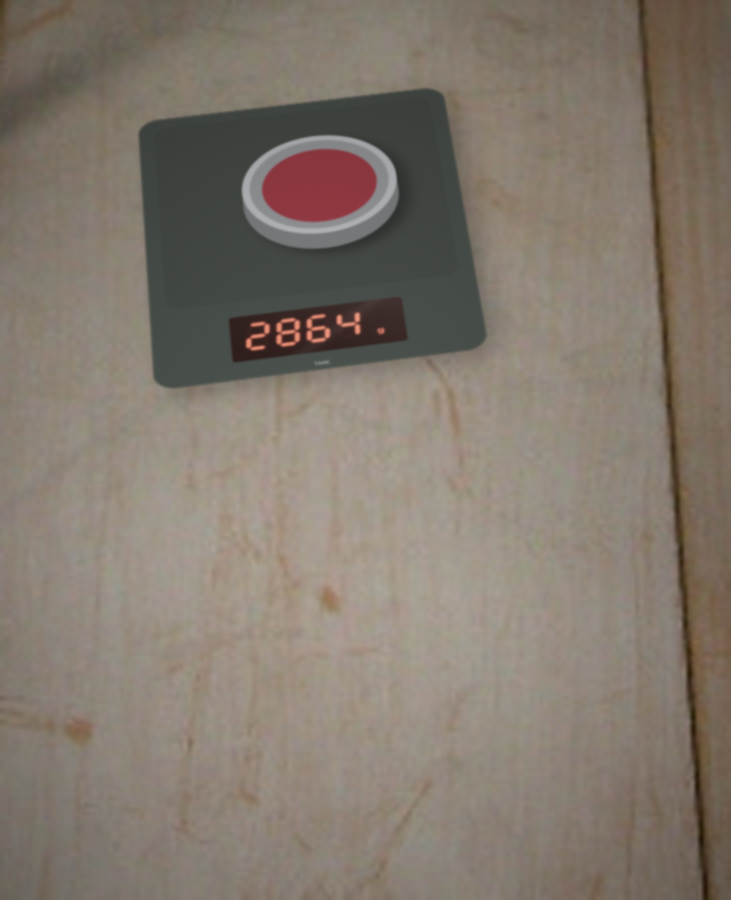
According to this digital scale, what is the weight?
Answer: 2864 g
